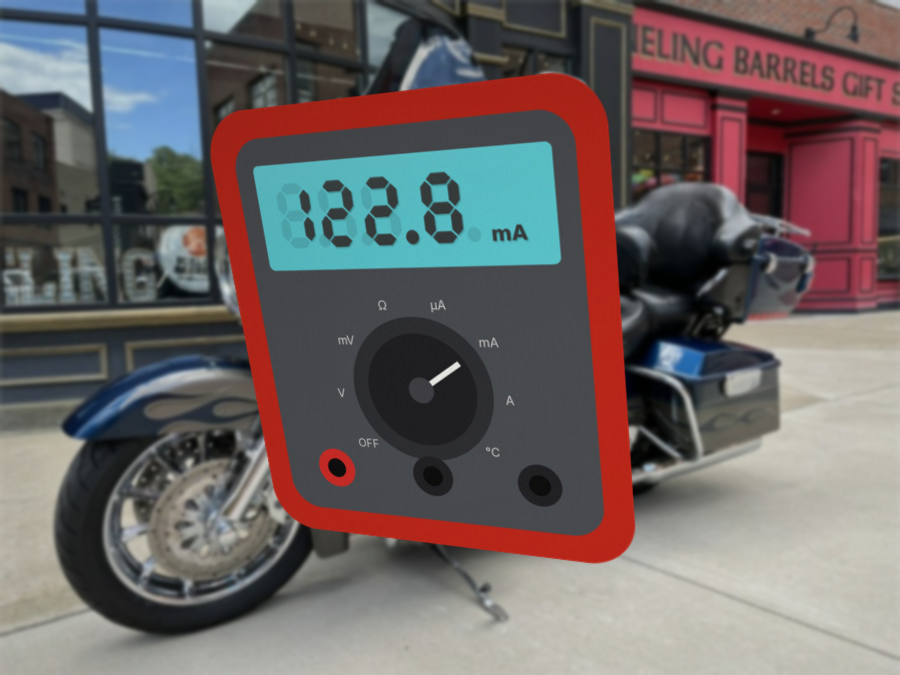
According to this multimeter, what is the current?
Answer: 122.8 mA
